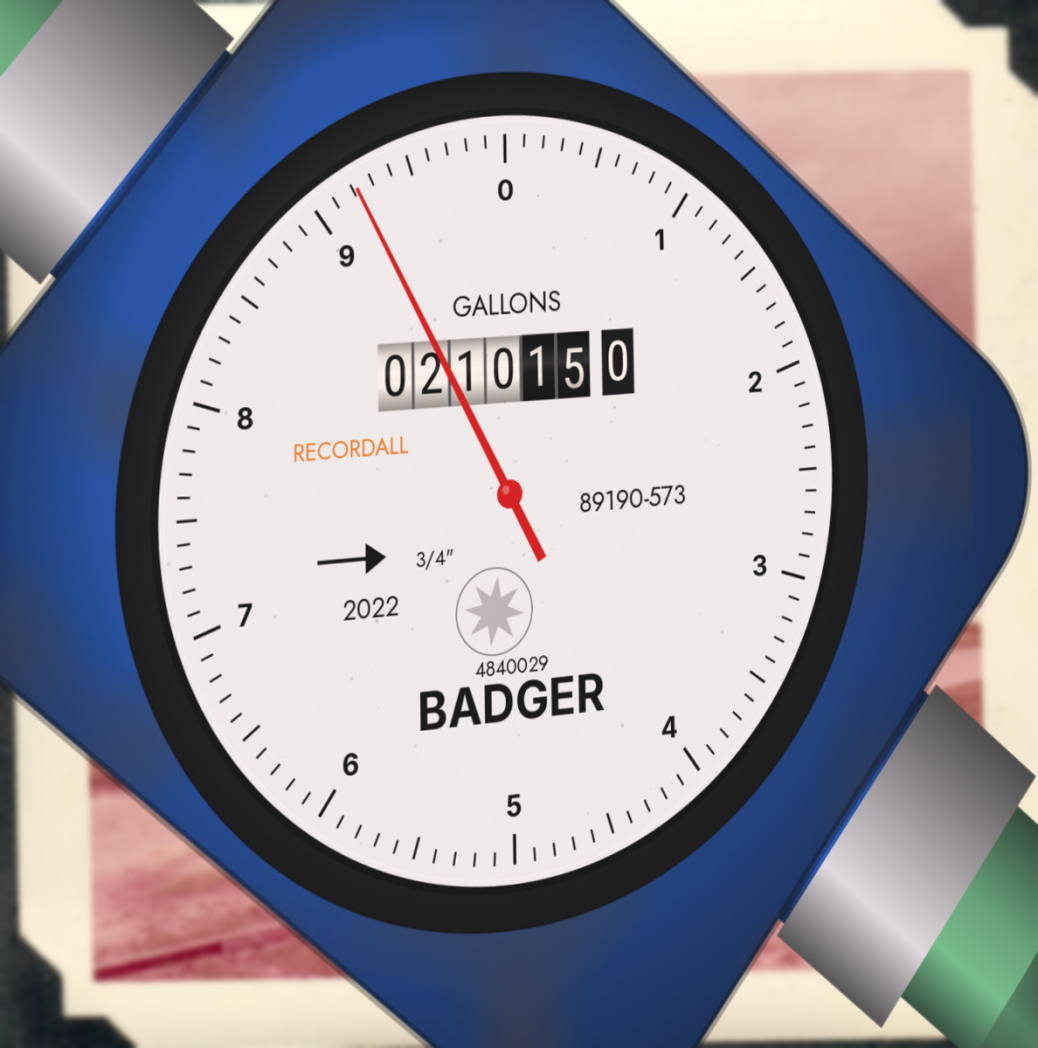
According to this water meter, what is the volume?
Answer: 210149.2 gal
